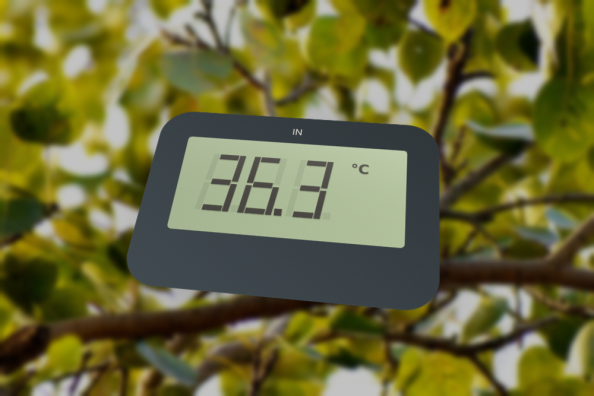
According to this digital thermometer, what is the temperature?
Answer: 36.3 °C
